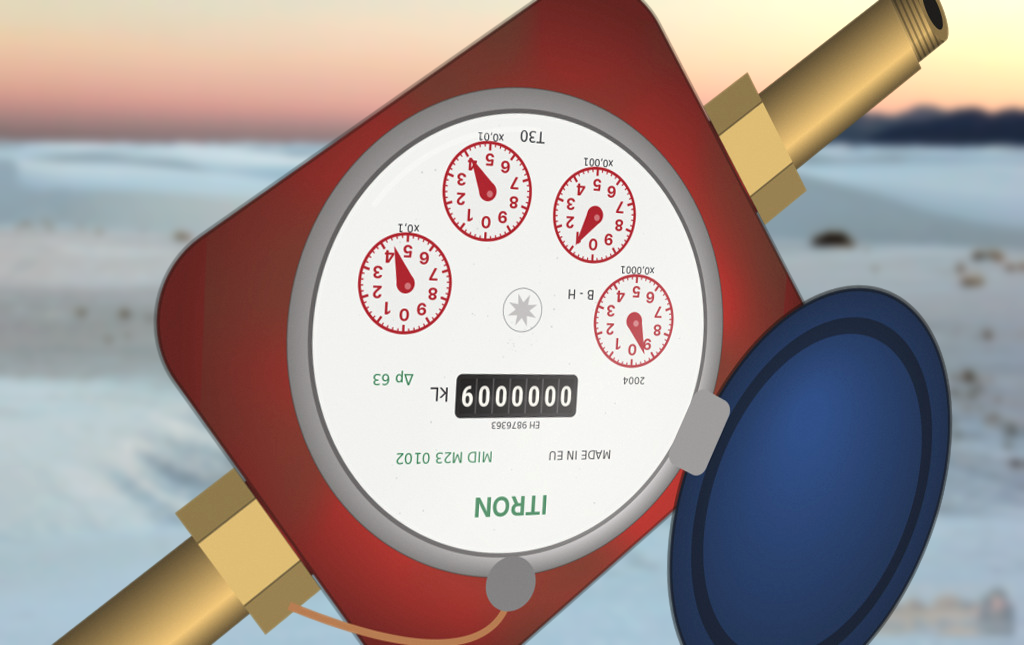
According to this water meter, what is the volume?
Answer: 9.4409 kL
